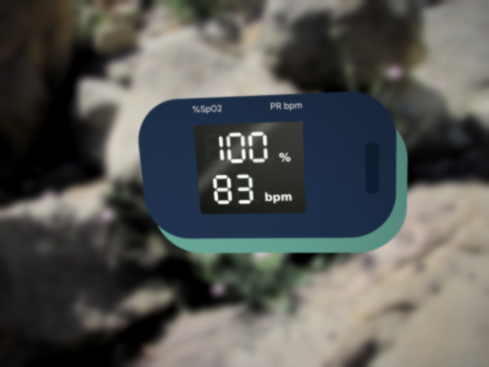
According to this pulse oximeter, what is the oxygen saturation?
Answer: 100 %
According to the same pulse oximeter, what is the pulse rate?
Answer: 83 bpm
